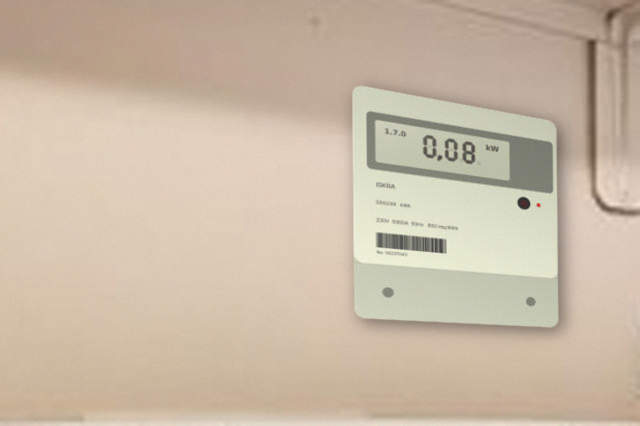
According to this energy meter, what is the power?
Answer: 0.08 kW
